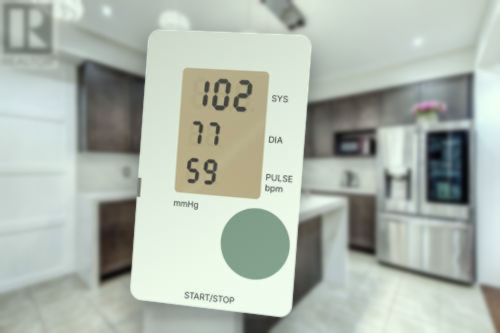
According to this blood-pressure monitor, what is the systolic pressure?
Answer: 102 mmHg
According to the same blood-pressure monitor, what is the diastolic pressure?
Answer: 77 mmHg
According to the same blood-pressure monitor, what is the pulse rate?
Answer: 59 bpm
